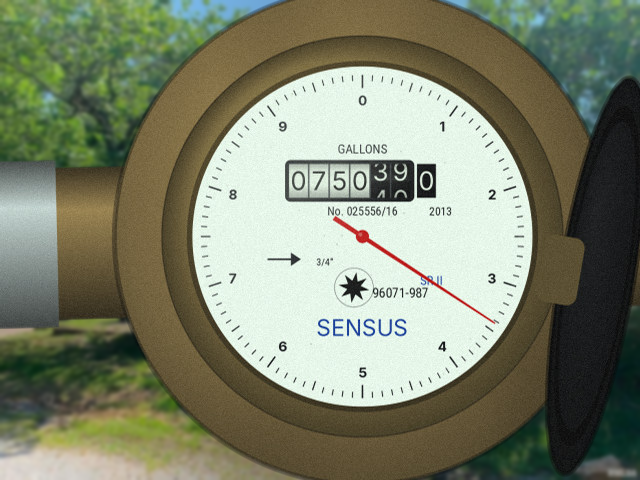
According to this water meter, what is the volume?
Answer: 750393.4 gal
